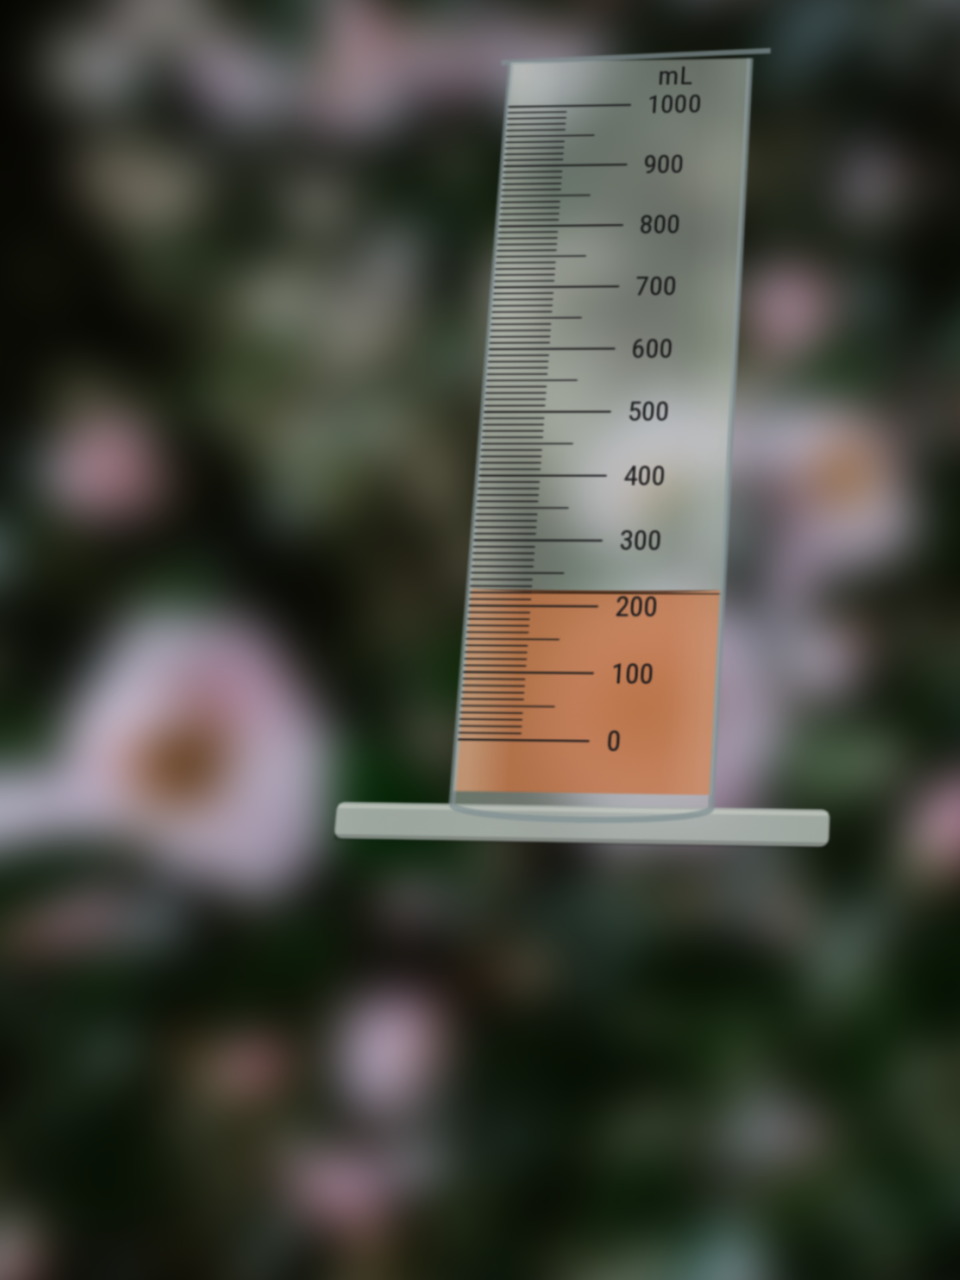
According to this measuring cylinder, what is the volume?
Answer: 220 mL
